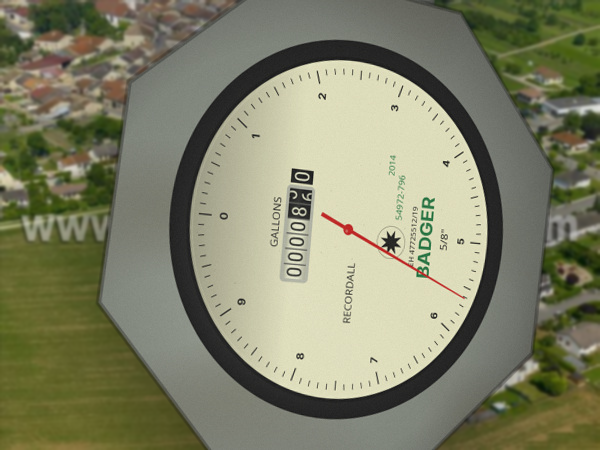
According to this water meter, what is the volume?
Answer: 855.6 gal
